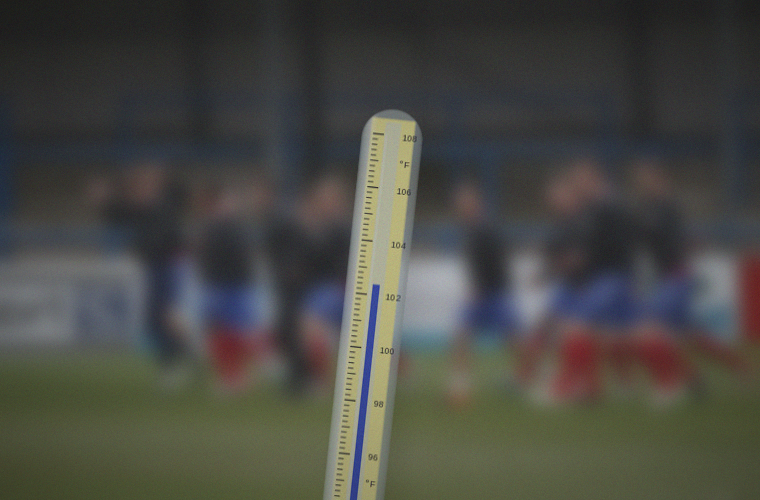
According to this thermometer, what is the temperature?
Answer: 102.4 °F
